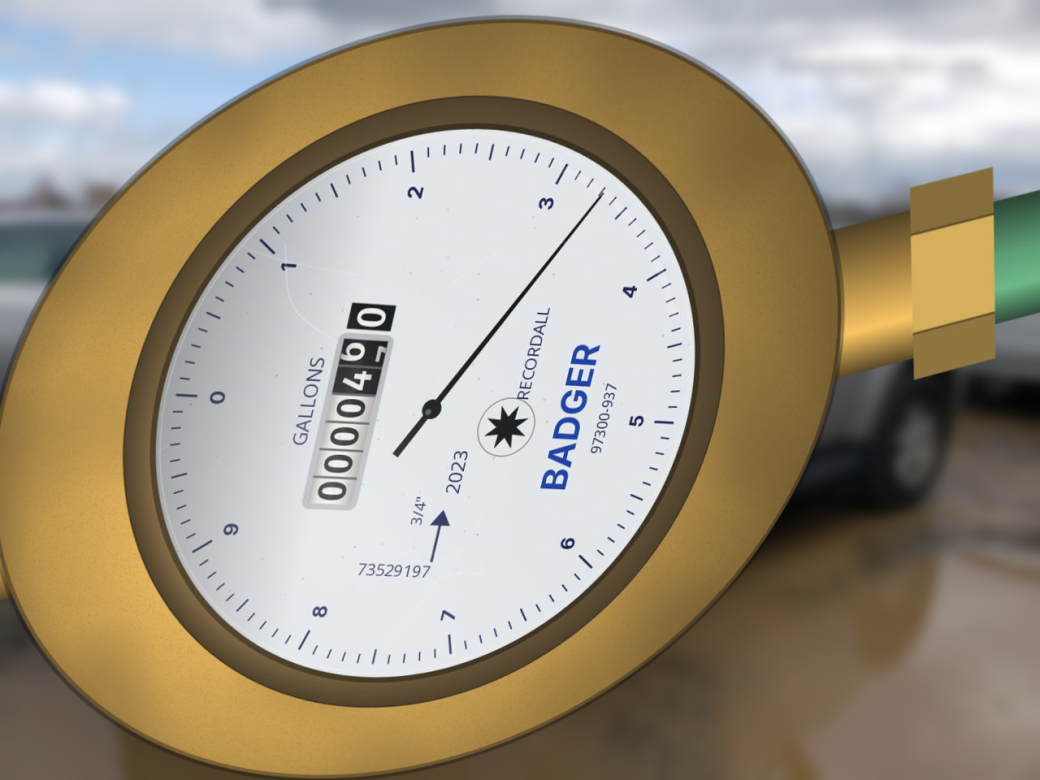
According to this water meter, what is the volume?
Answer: 463.3 gal
